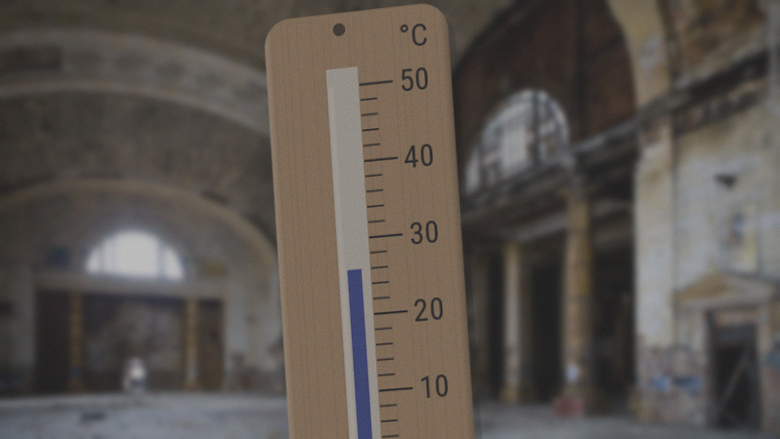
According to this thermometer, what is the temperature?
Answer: 26 °C
